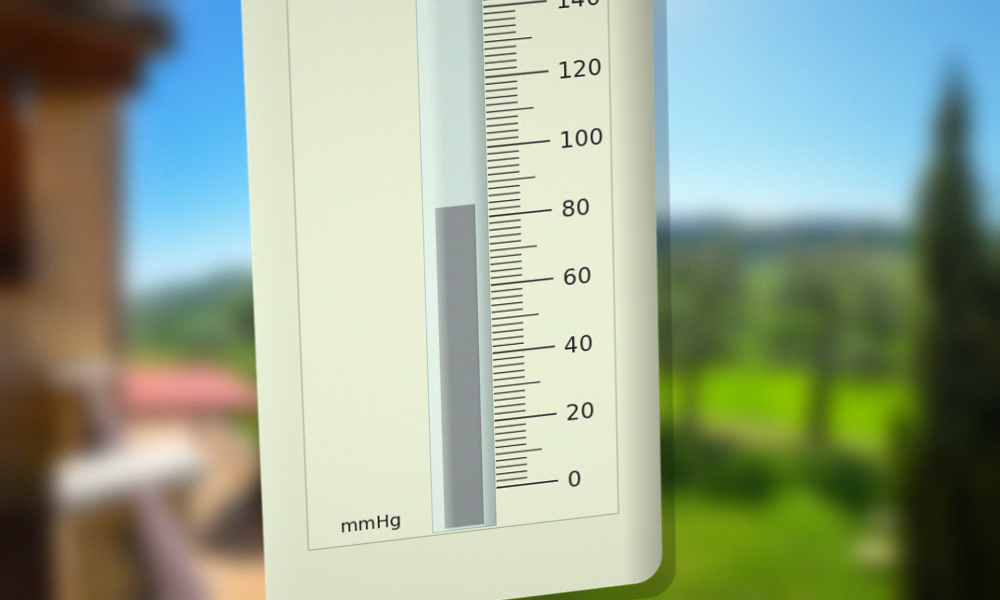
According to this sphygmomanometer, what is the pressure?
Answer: 84 mmHg
